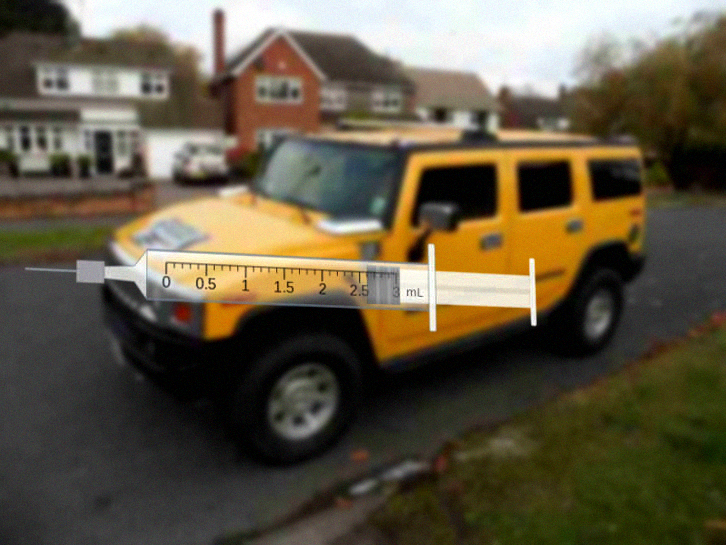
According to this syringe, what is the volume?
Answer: 2.6 mL
